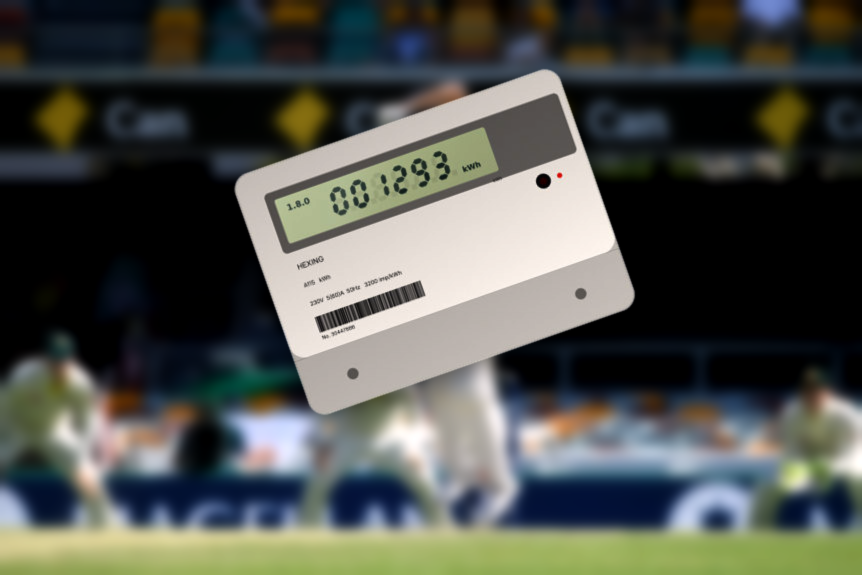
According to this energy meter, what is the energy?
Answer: 1293 kWh
